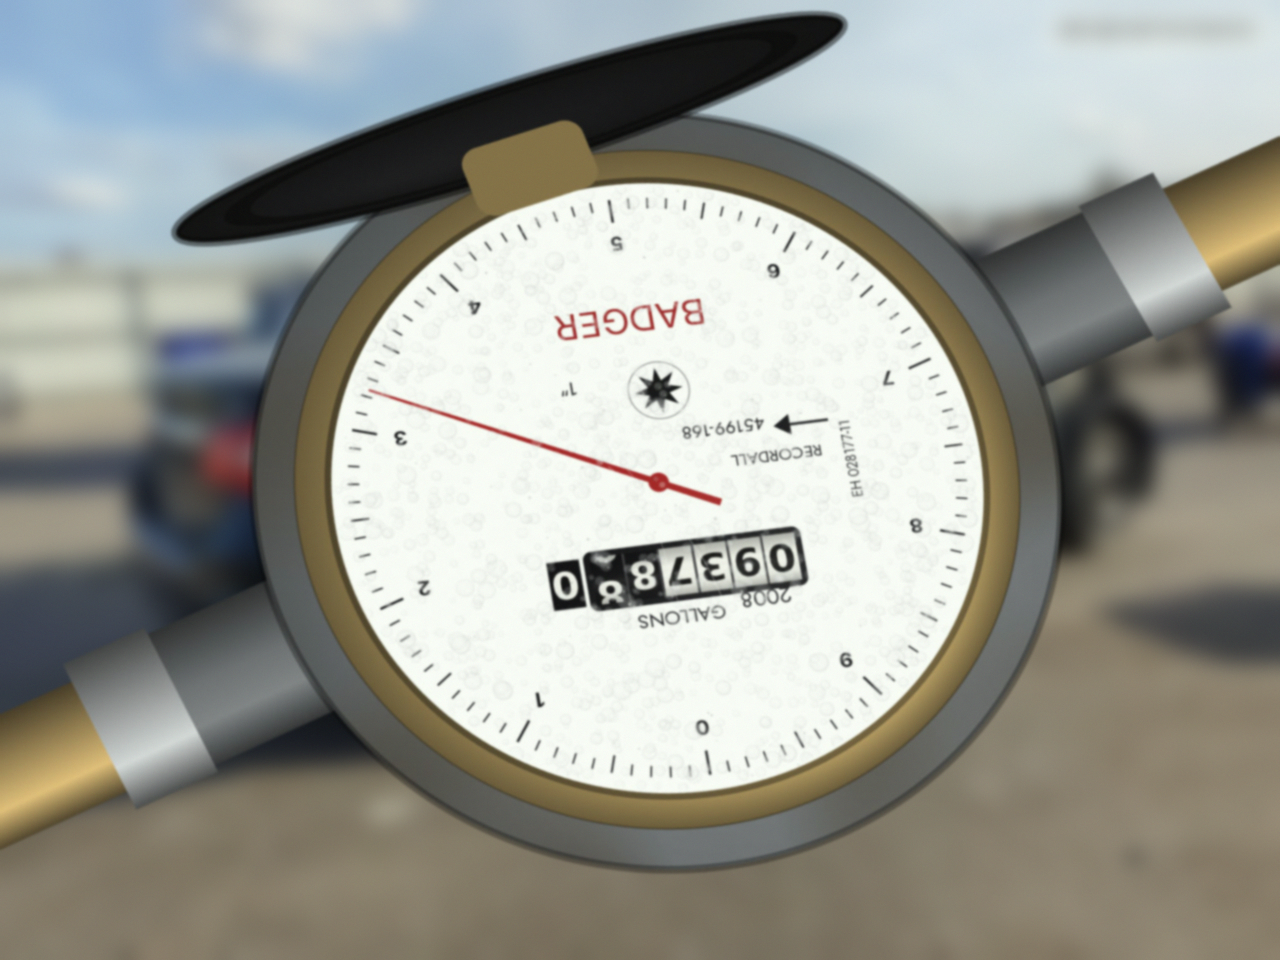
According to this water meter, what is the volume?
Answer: 937883.2 gal
